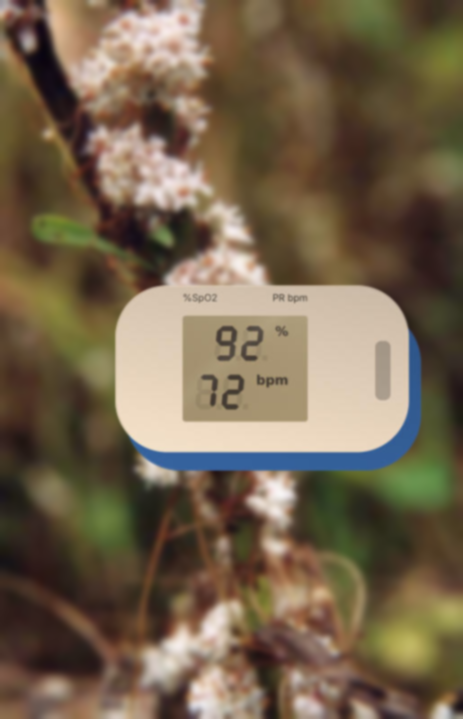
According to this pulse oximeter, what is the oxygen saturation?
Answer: 92 %
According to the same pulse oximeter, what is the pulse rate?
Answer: 72 bpm
